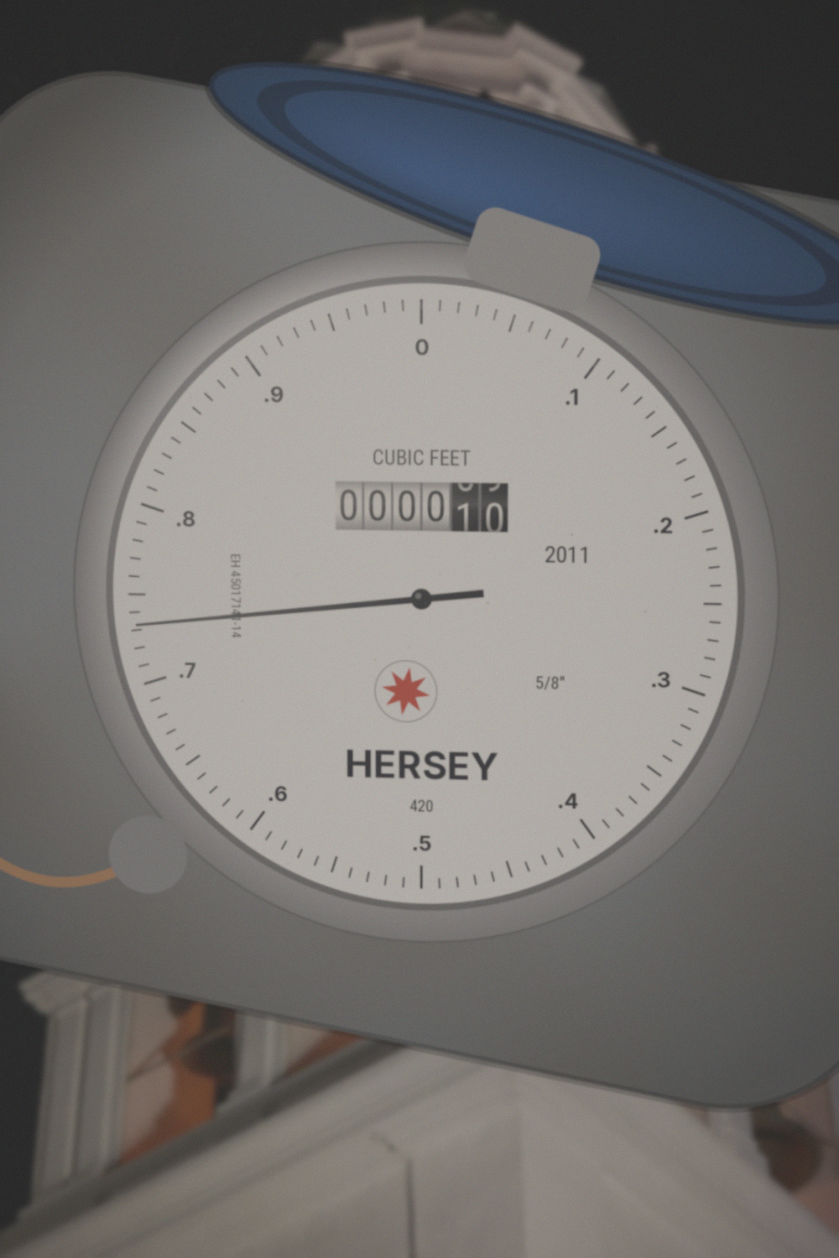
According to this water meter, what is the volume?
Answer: 9.73 ft³
